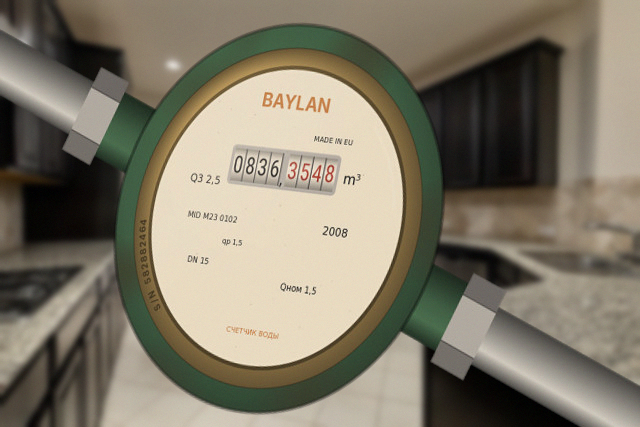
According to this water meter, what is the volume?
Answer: 836.3548 m³
